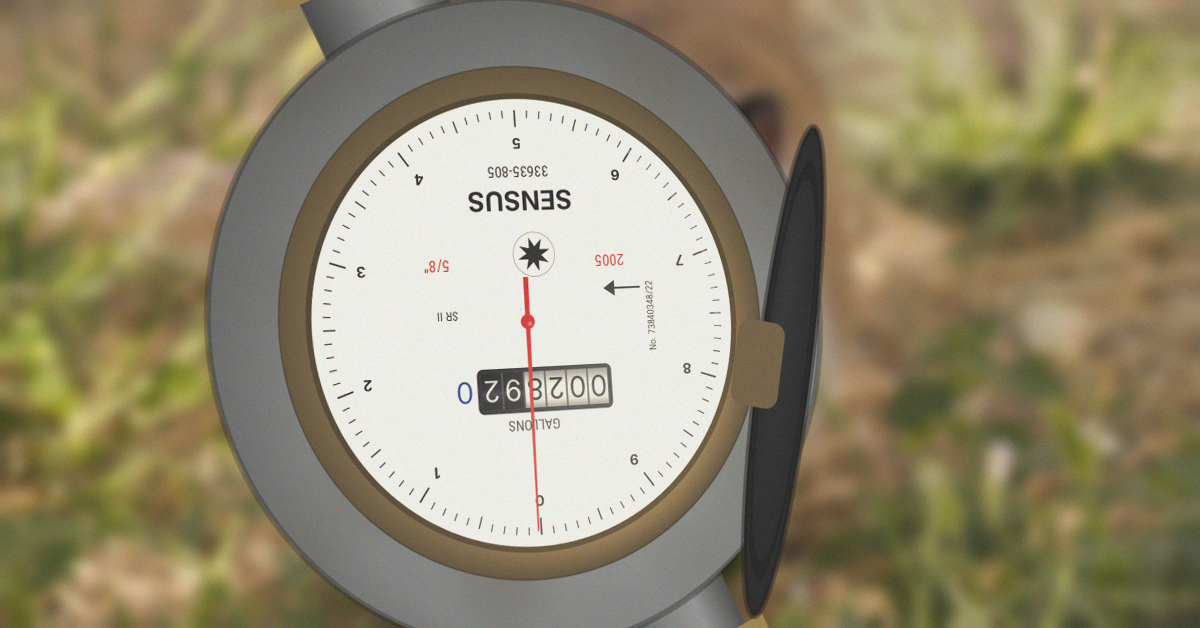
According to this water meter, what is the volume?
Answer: 28920.0 gal
